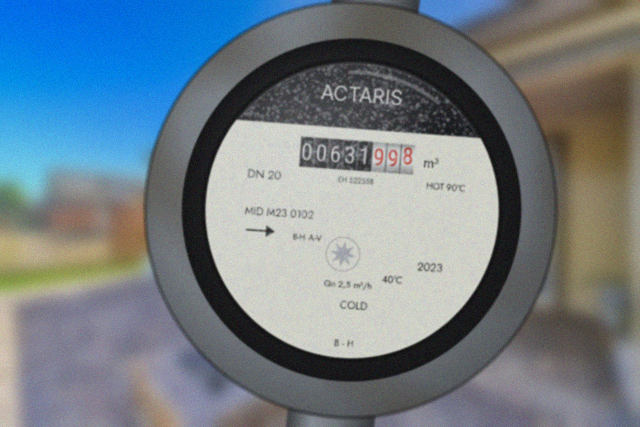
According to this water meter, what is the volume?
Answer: 631.998 m³
